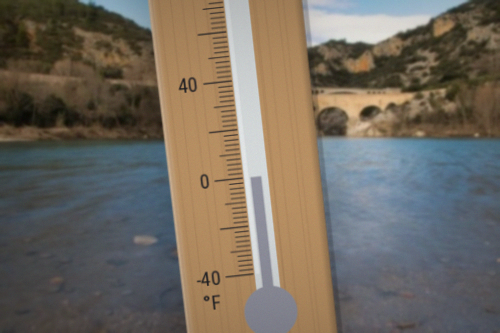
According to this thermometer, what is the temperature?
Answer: 0 °F
